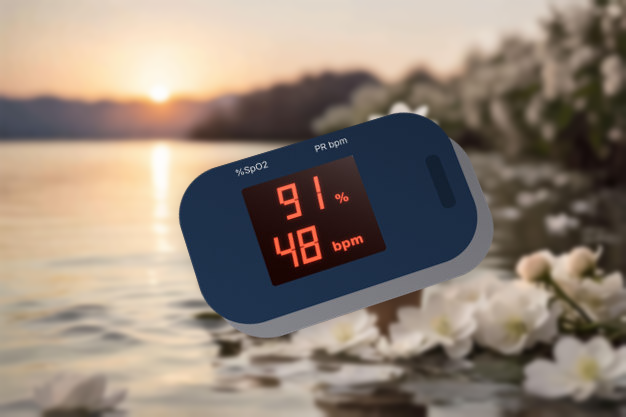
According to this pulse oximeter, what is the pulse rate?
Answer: 48 bpm
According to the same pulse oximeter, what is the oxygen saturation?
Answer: 91 %
